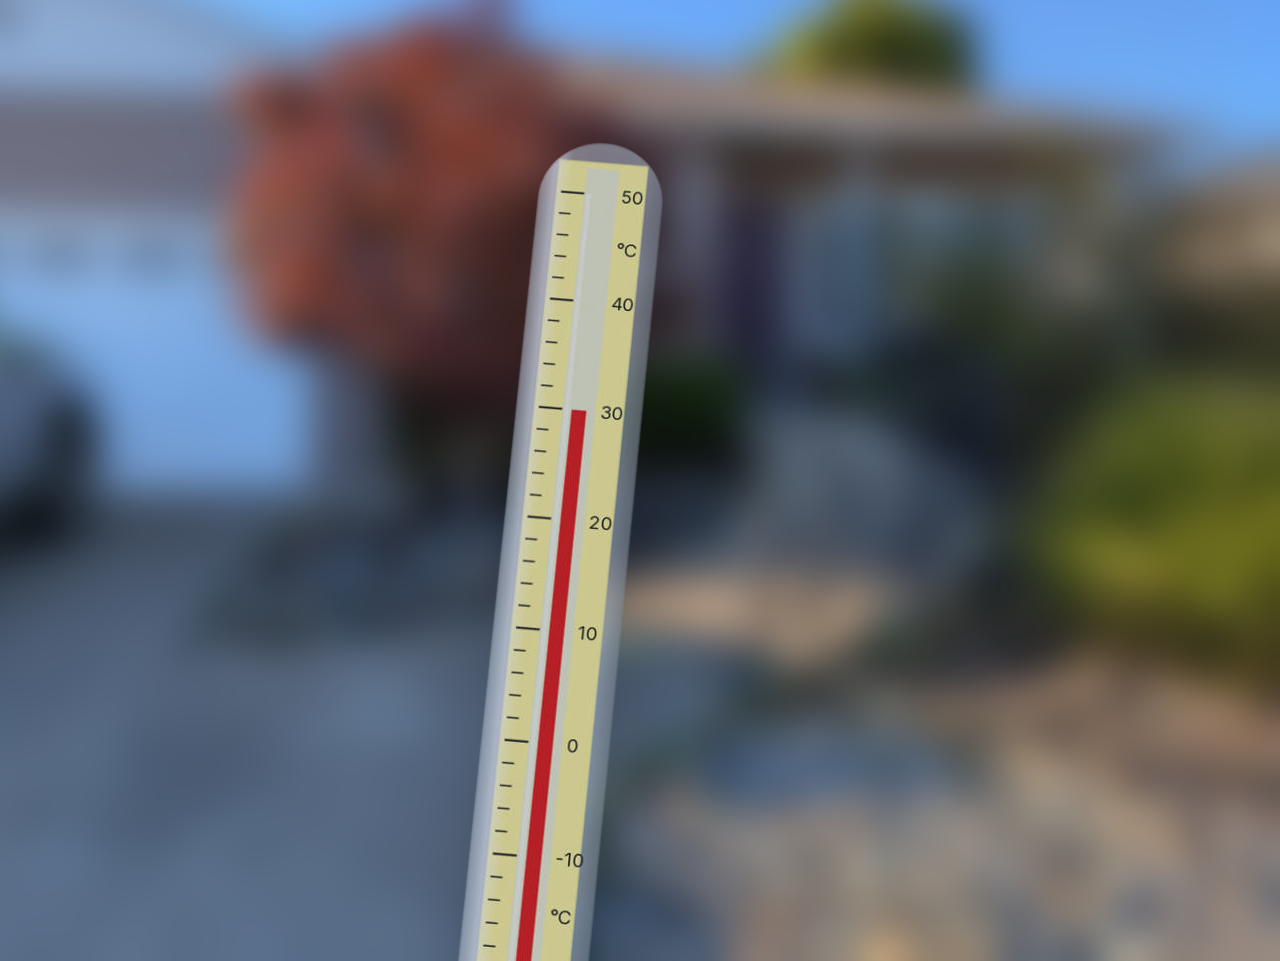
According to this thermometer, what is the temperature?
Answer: 30 °C
